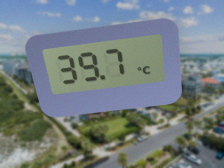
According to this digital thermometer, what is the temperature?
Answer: 39.7 °C
